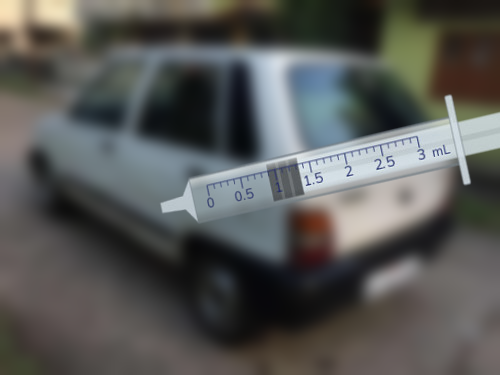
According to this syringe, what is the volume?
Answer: 0.9 mL
